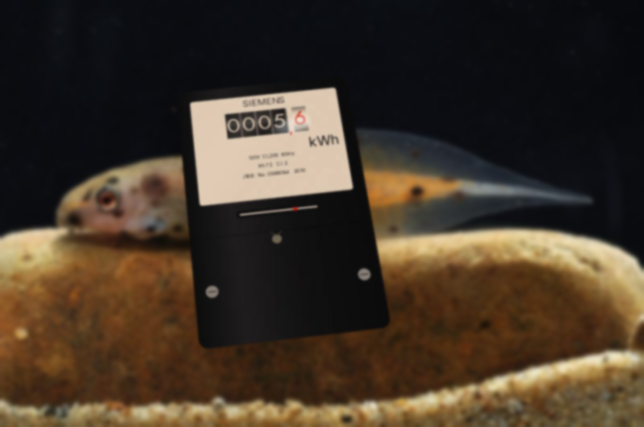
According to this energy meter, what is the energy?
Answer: 5.6 kWh
